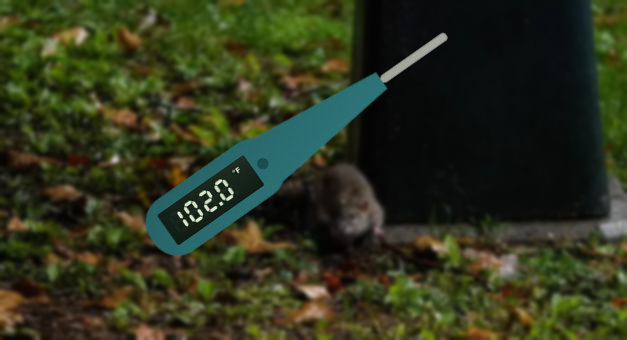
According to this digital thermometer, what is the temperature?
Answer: 102.0 °F
